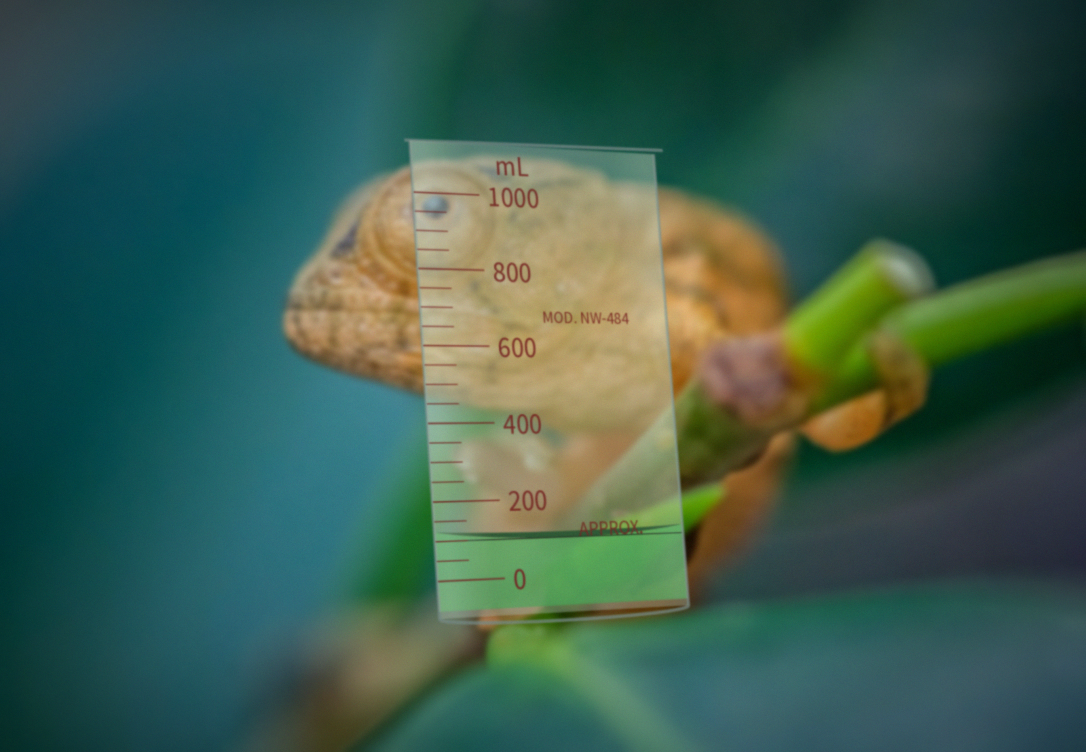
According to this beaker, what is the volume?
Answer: 100 mL
